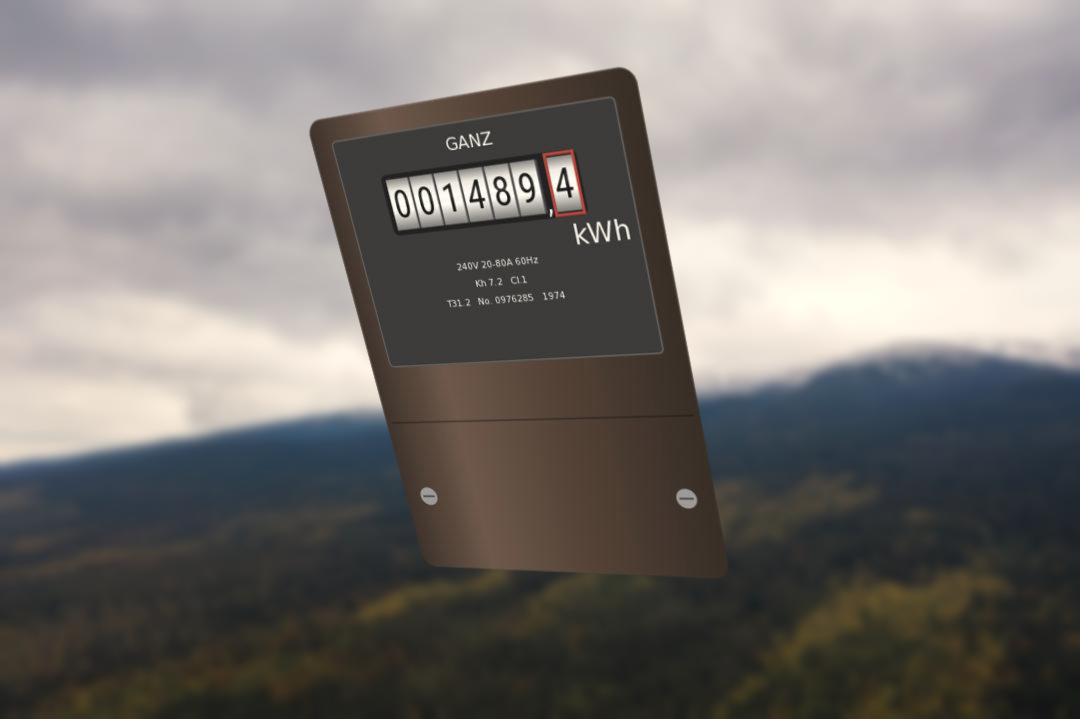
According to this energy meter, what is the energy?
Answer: 1489.4 kWh
